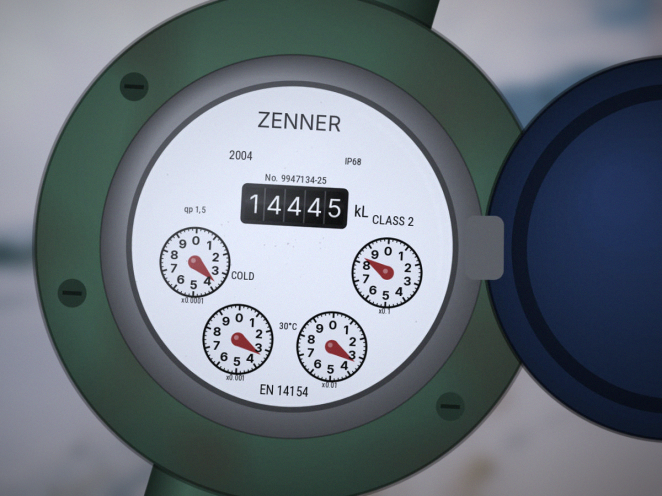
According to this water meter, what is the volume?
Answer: 14445.8333 kL
